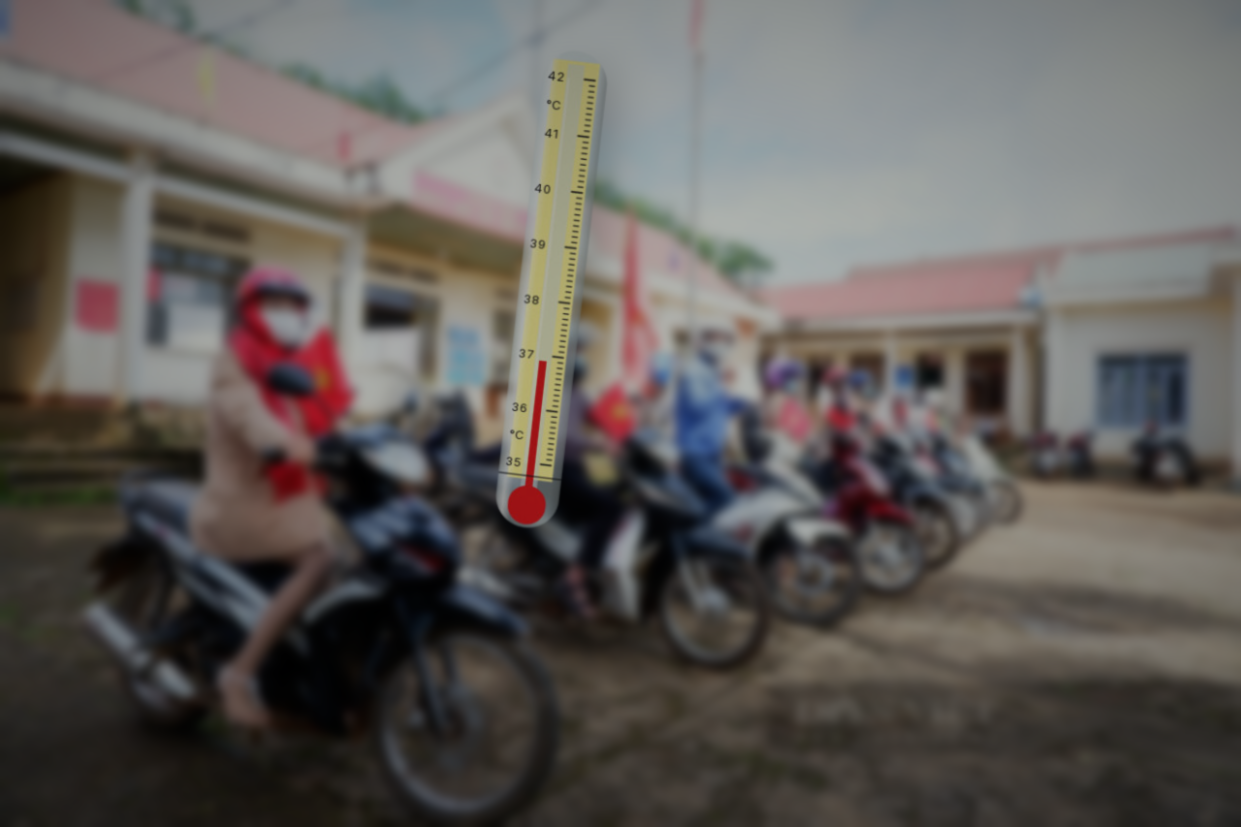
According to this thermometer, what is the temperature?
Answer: 36.9 °C
